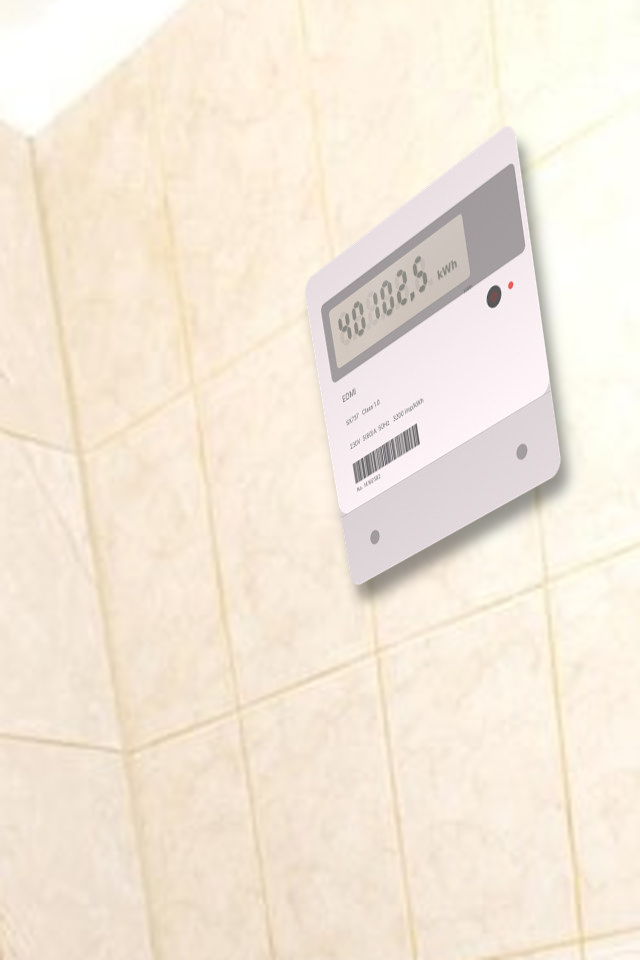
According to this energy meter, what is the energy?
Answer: 40102.5 kWh
